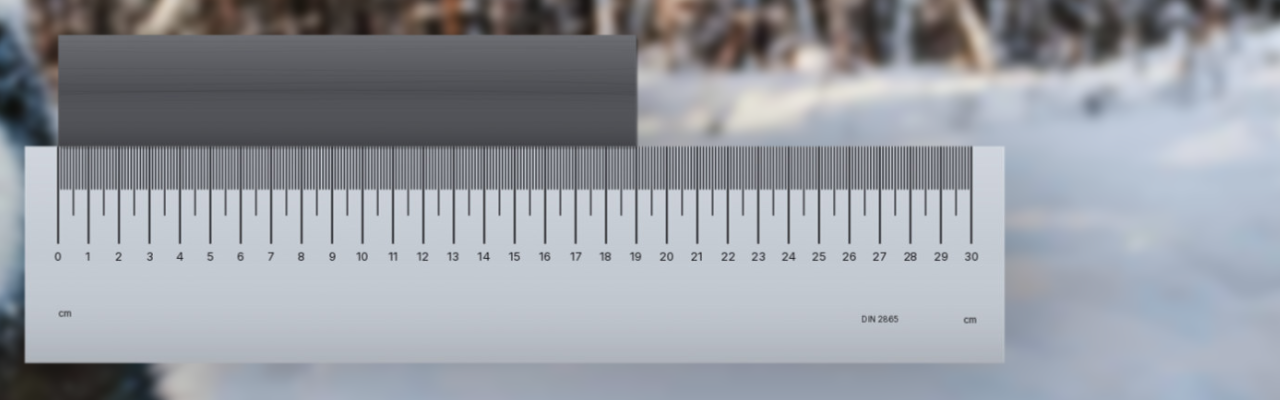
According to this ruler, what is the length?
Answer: 19 cm
